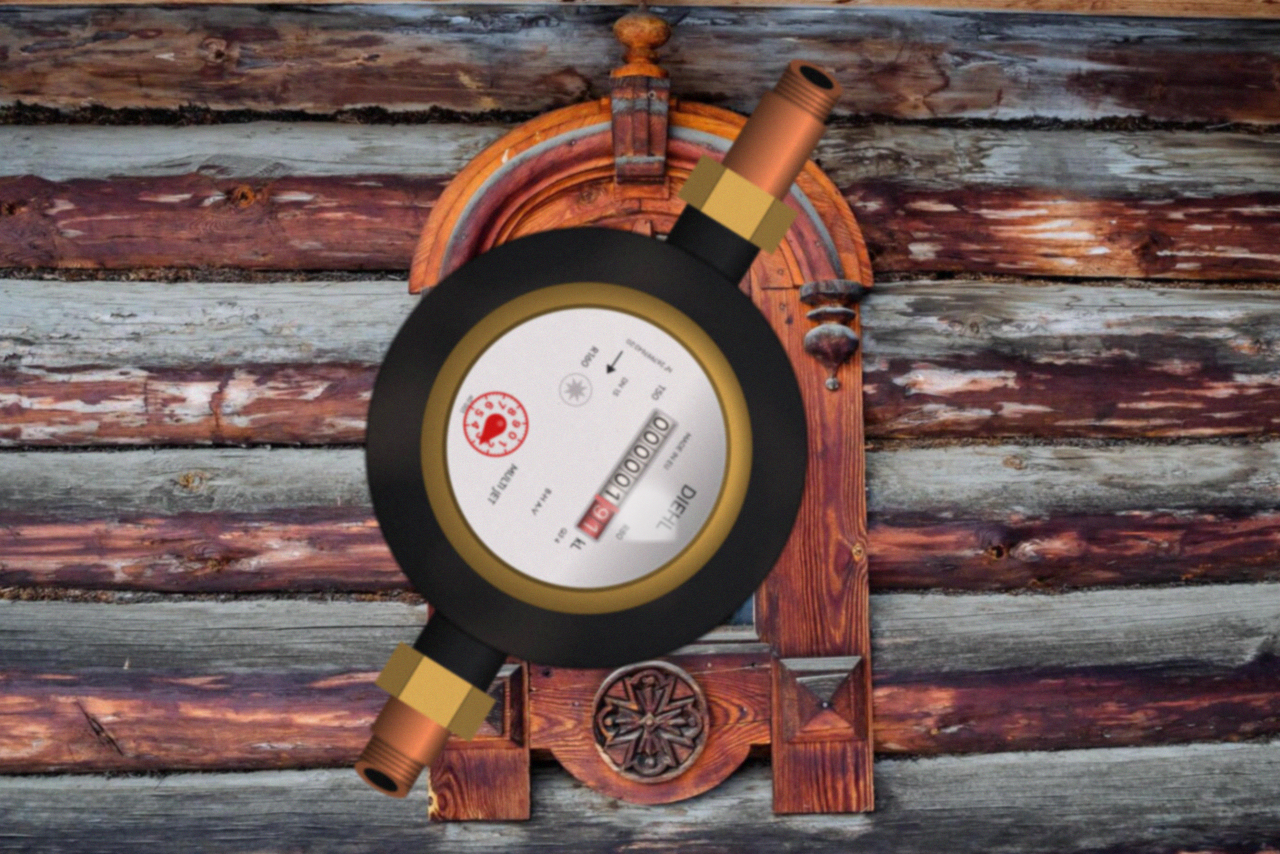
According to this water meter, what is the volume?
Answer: 1.912 kL
